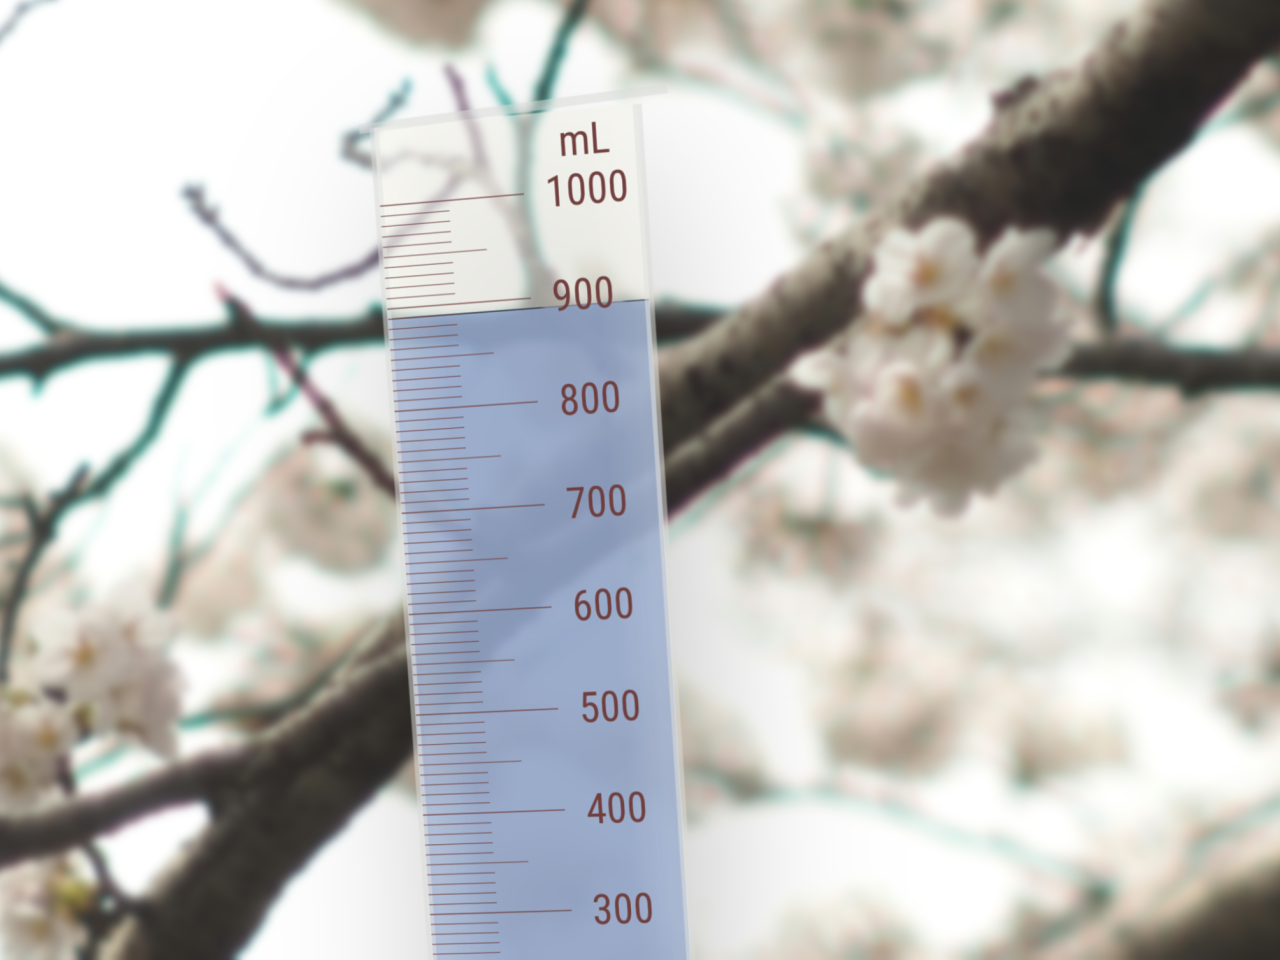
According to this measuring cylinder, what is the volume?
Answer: 890 mL
